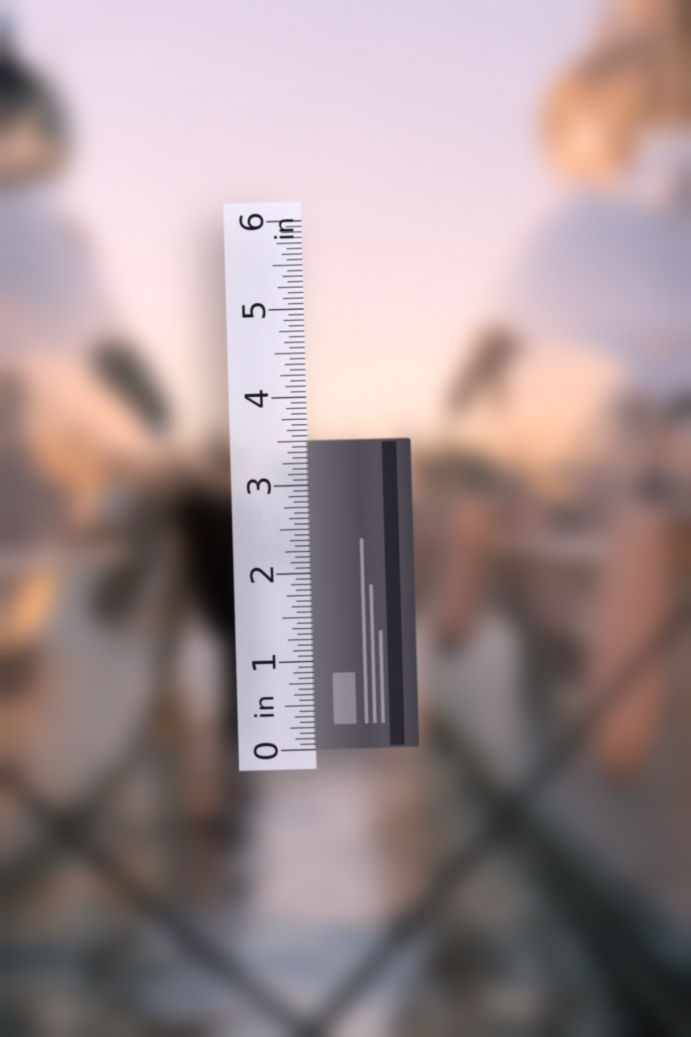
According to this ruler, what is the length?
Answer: 3.5 in
